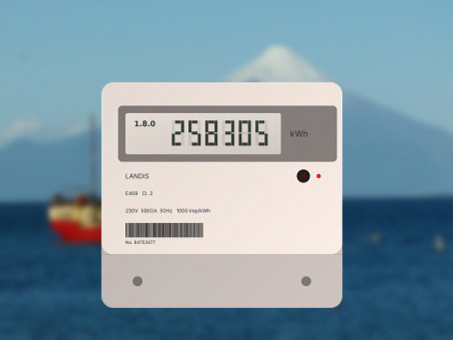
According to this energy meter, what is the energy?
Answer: 258305 kWh
